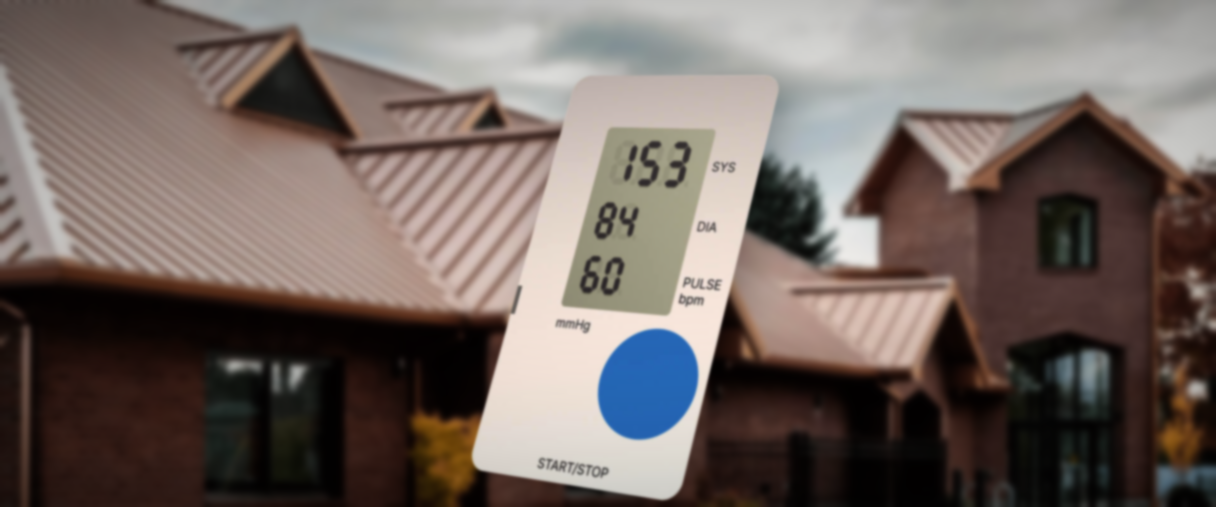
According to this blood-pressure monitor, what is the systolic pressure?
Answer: 153 mmHg
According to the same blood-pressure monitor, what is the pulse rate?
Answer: 60 bpm
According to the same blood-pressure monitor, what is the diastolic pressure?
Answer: 84 mmHg
